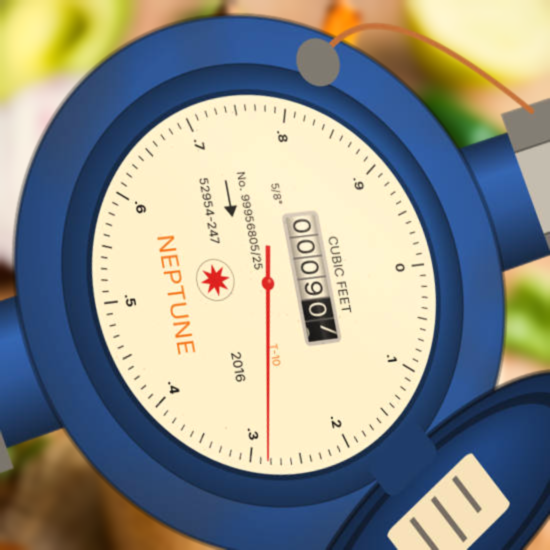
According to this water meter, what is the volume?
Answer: 907.28 ft³
